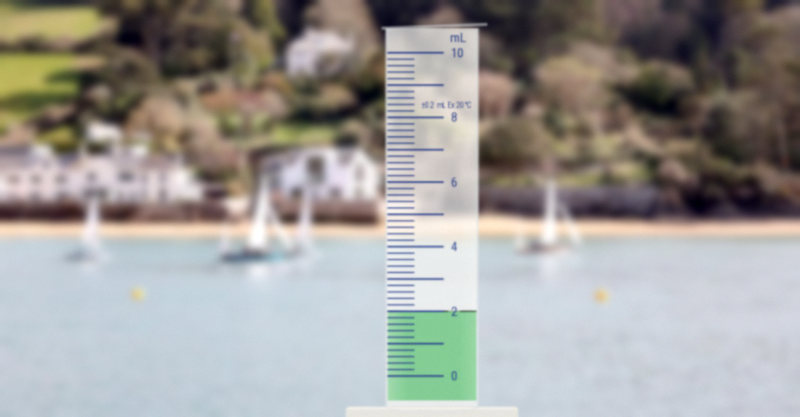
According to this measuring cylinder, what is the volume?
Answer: 2 mL
